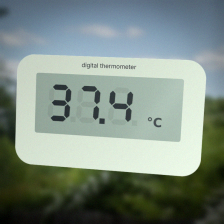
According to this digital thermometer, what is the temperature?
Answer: 37.4 °C
